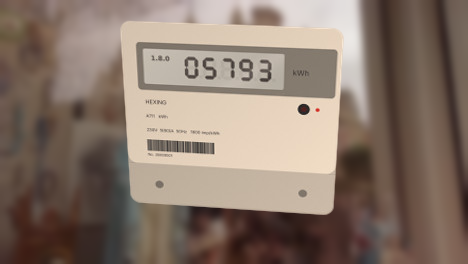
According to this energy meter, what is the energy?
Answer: 5793 kWh
